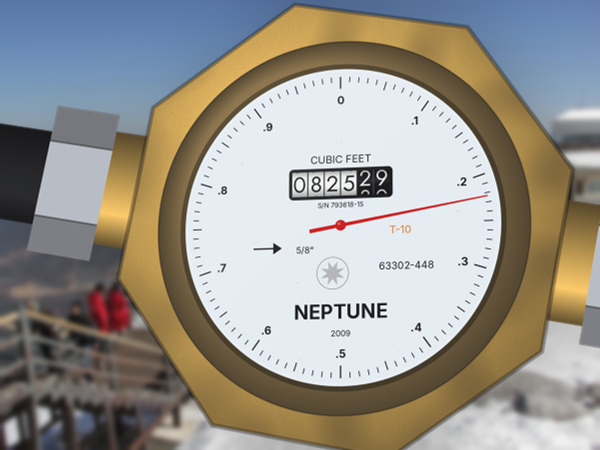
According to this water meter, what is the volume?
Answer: 82529.22 ft³
